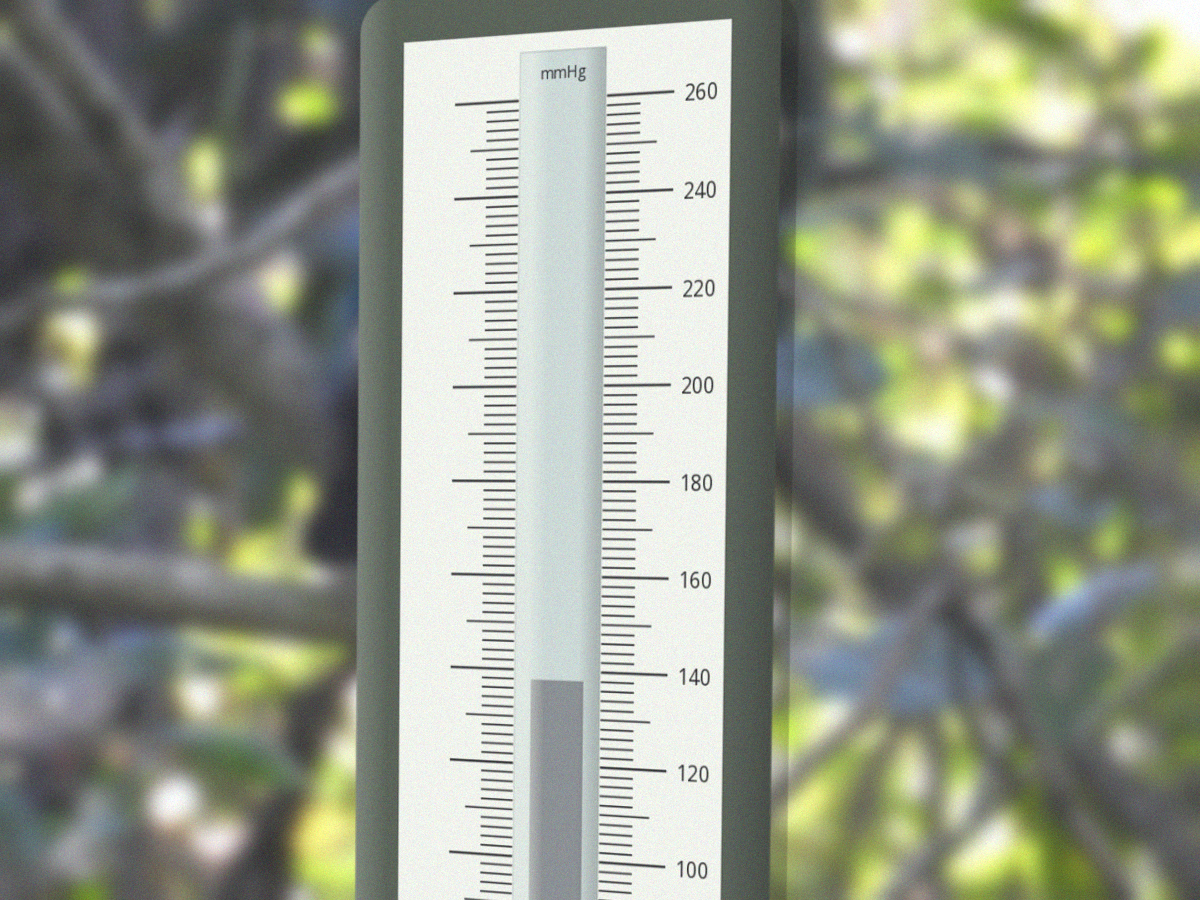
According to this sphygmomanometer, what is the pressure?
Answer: 138 mmHg
